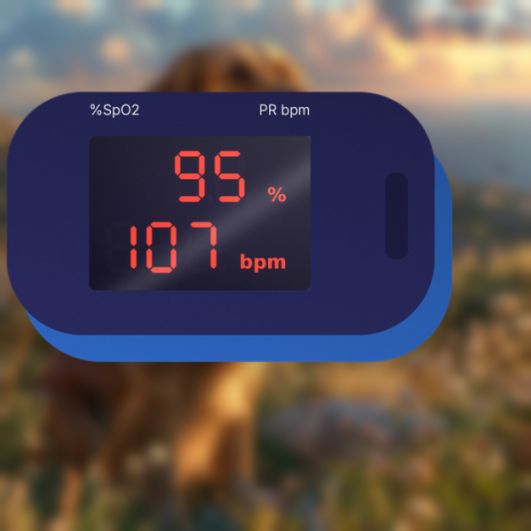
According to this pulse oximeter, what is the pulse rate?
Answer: 107 bpm
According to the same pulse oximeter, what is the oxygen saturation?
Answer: 95 %
